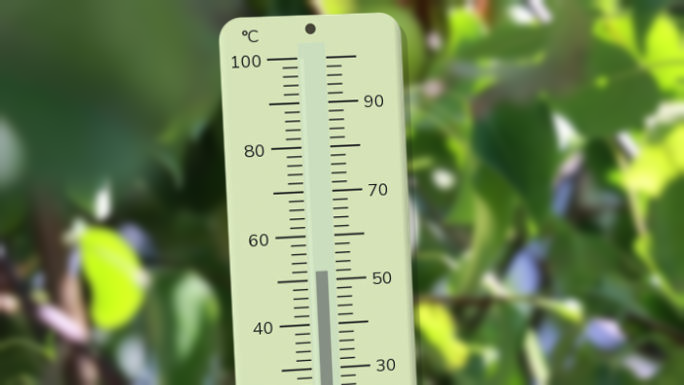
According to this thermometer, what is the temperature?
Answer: 52 °C
